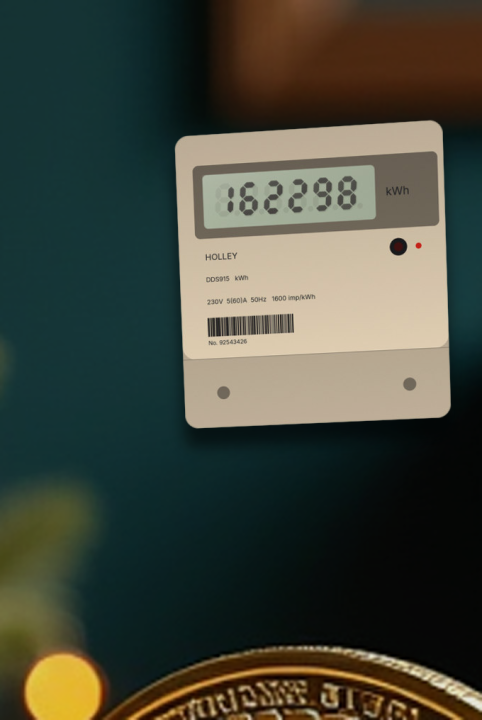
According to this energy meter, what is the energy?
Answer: 162298 kWh
